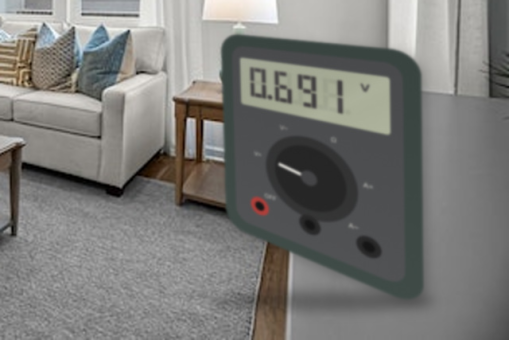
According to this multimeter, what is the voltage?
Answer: 0.691 V
